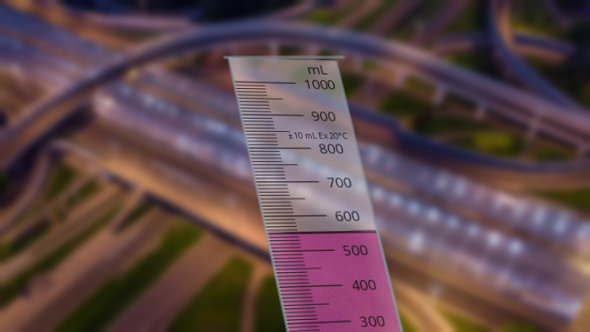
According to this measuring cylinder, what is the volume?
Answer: 550 mL
